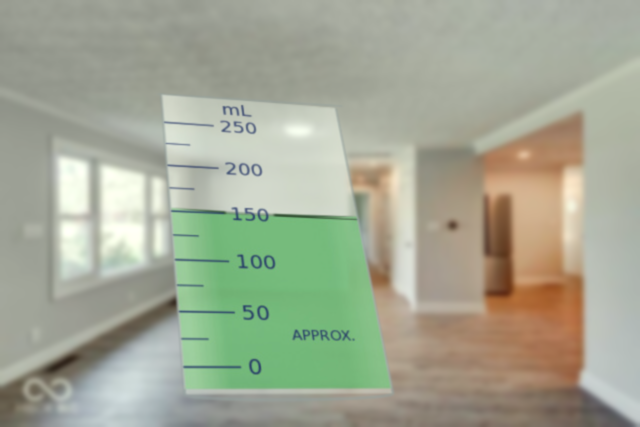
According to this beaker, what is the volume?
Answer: 150 mL
